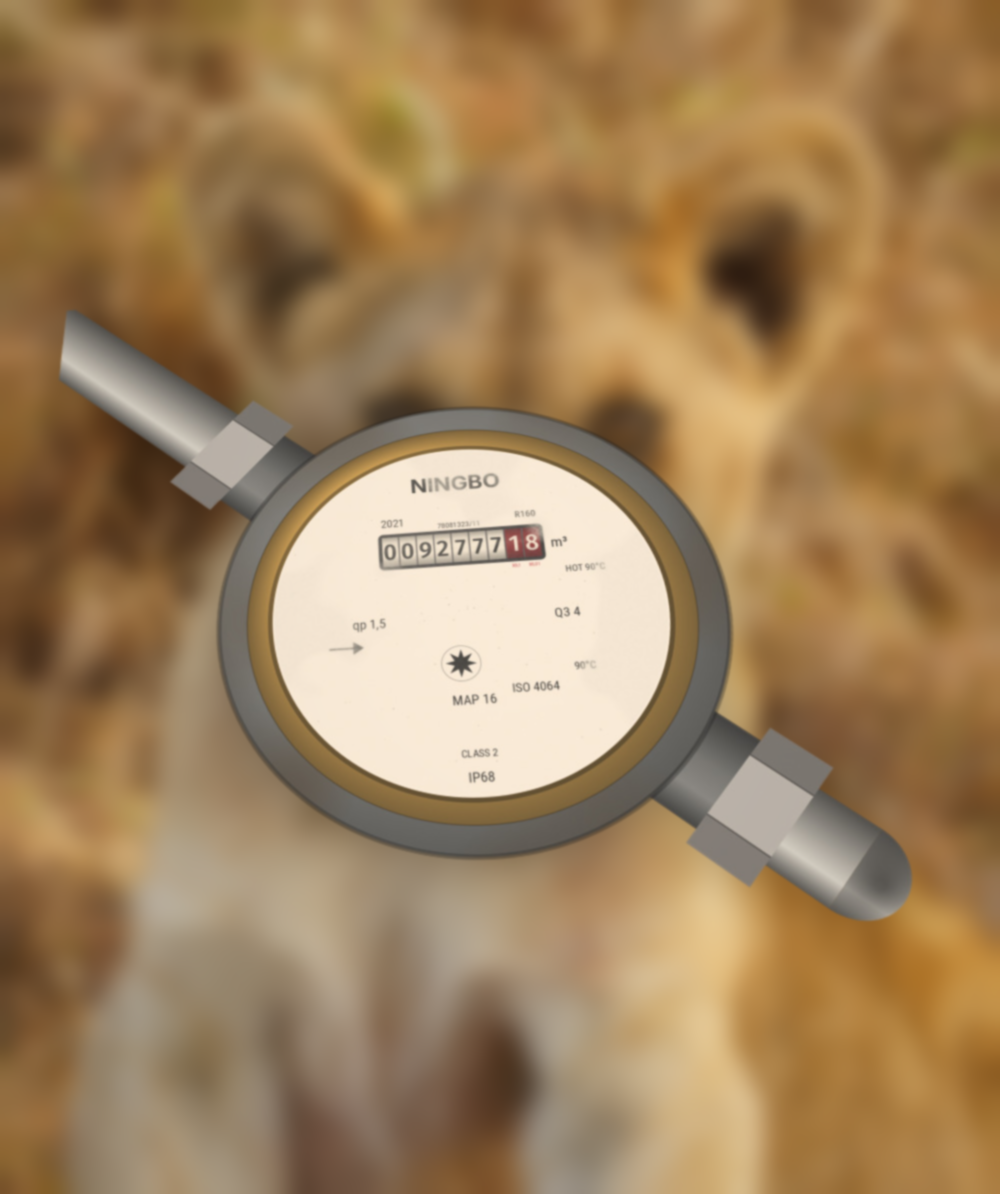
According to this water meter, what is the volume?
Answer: 92777.18 m³
